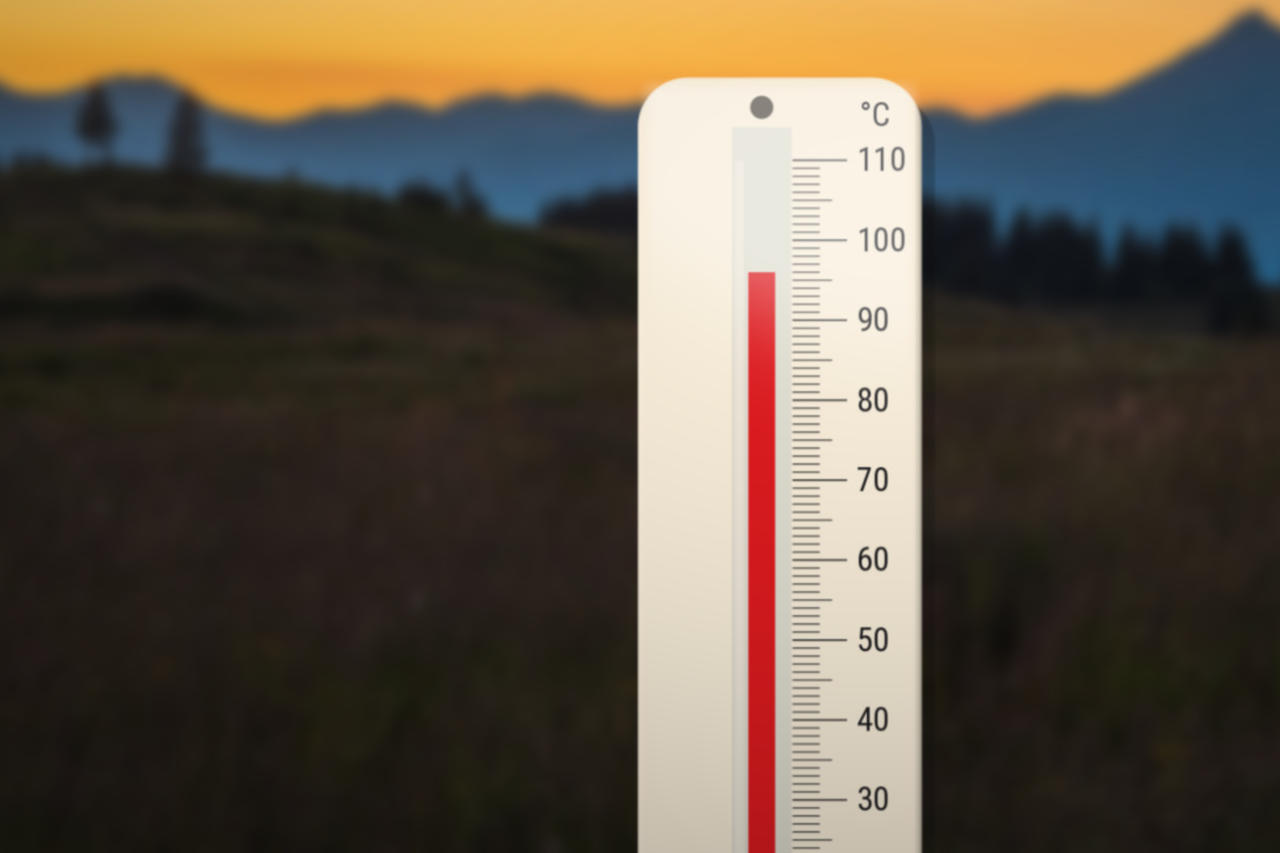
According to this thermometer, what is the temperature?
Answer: 96 °C
